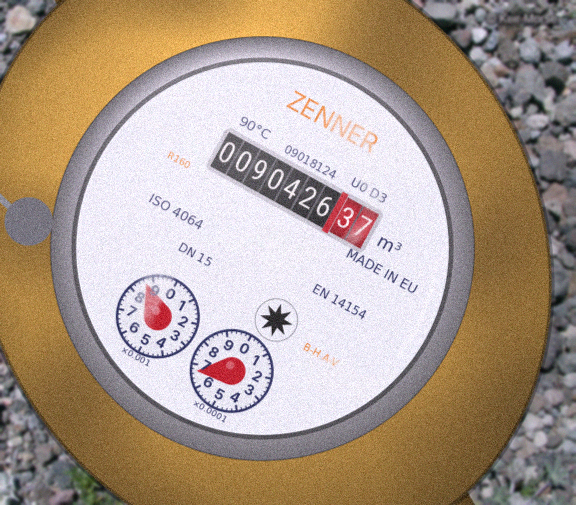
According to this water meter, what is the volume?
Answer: 90426.3786 m³
